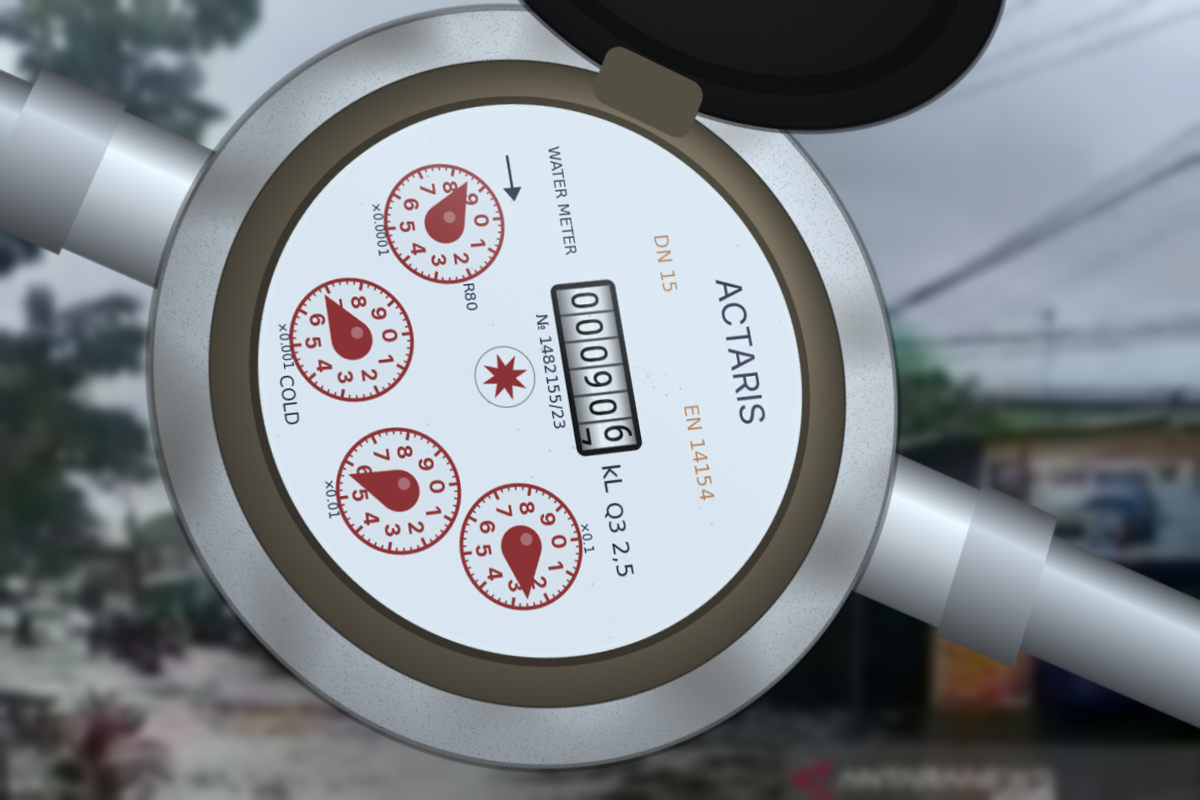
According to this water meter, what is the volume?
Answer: 906.2568 kL
